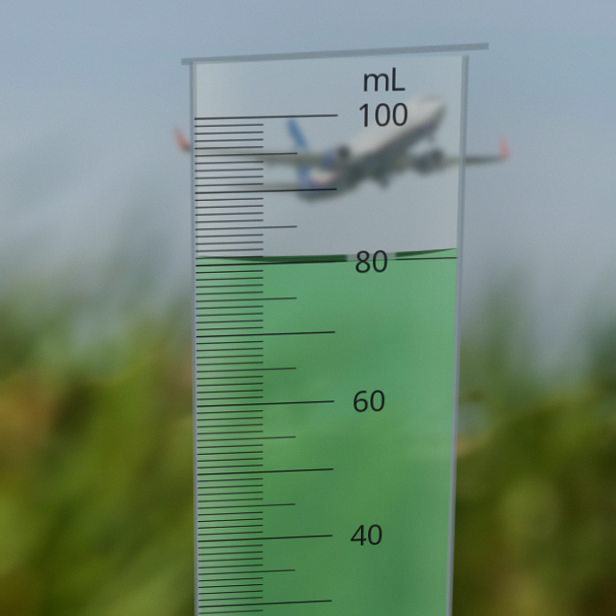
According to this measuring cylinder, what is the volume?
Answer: 80 mL
